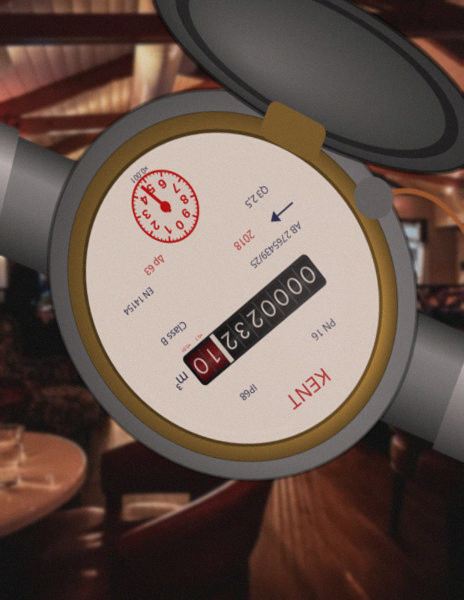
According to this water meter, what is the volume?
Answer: 232.104 m³
